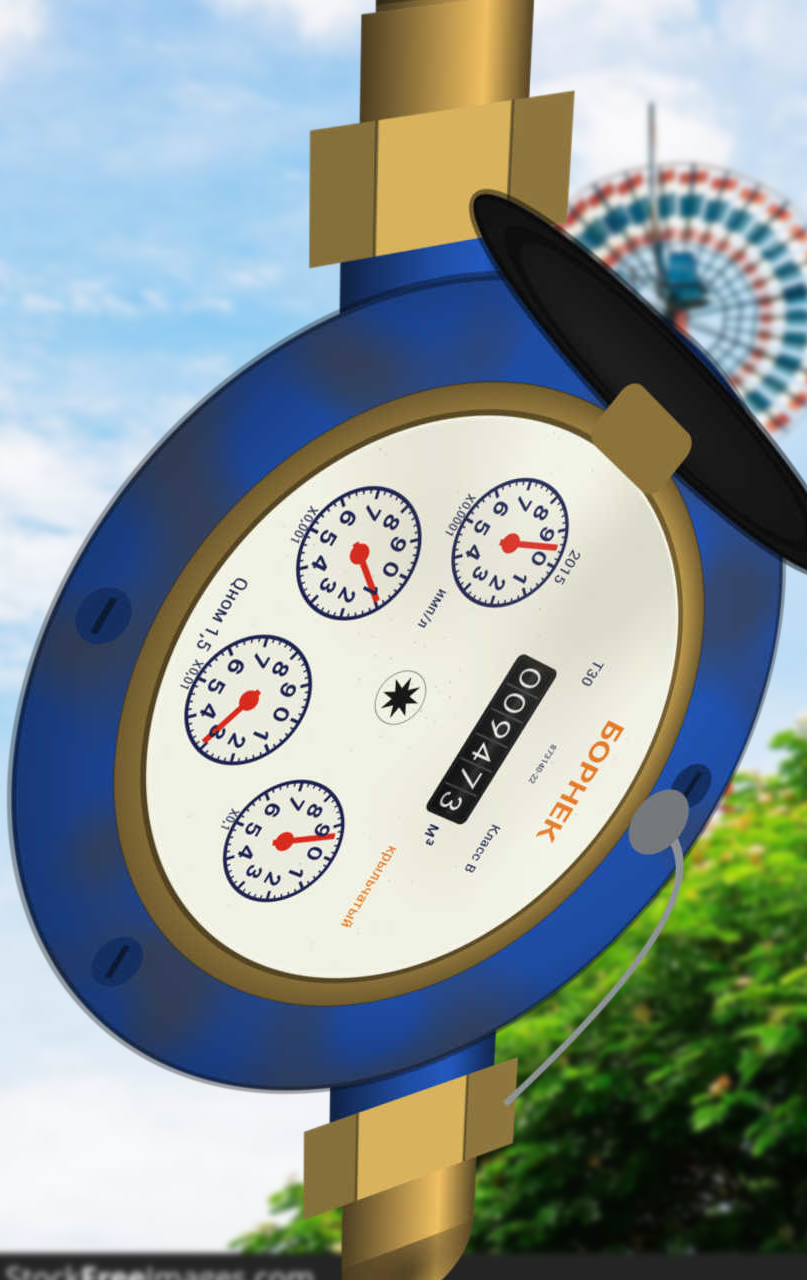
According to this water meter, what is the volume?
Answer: 9472.9309 m³
